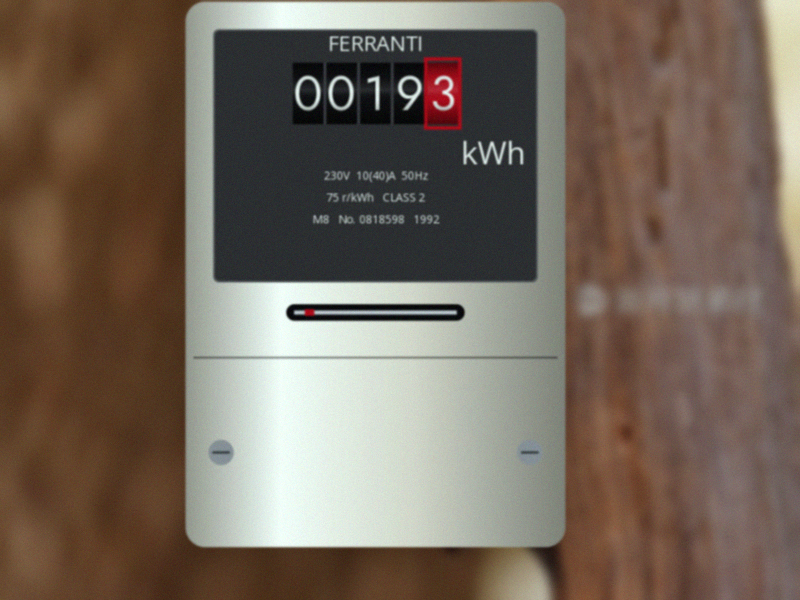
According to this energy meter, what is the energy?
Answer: 19.3 kWh
